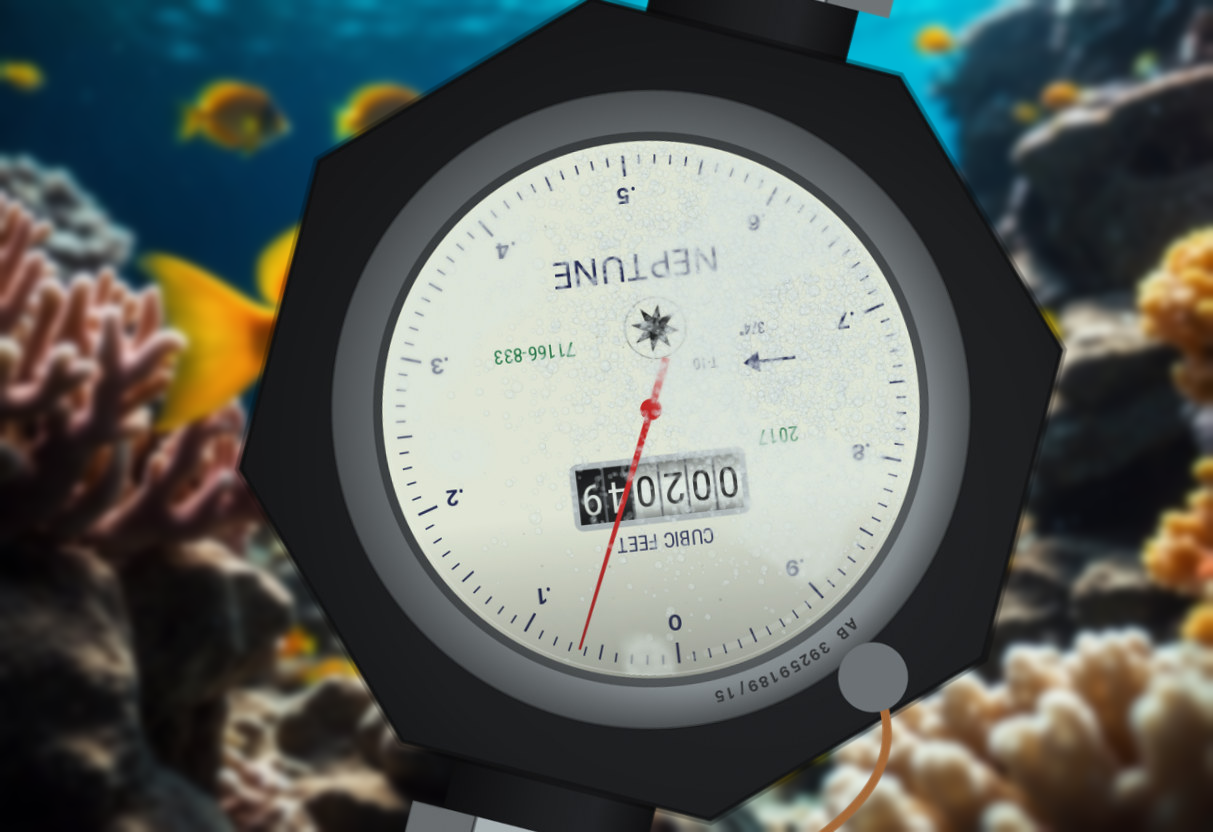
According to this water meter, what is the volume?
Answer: 2049.06 ft³
